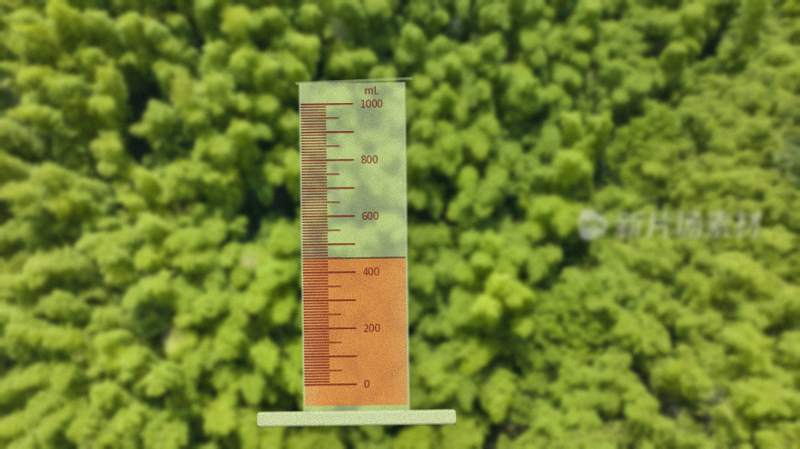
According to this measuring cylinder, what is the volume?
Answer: 450 mL
